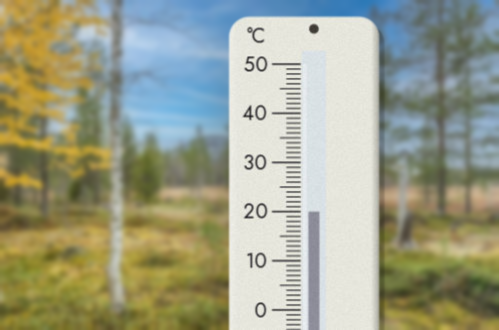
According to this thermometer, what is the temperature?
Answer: 20 °C
